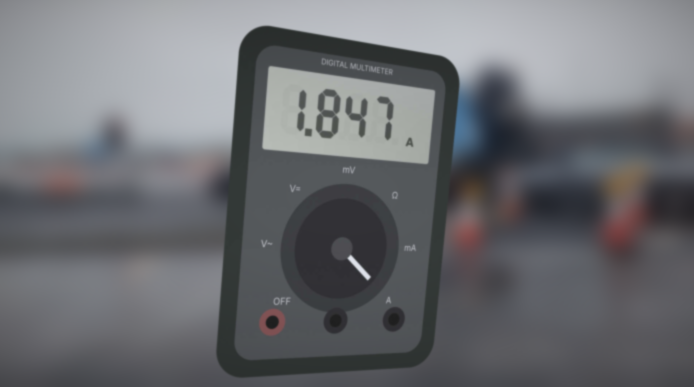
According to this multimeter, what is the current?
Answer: 1.847 A
